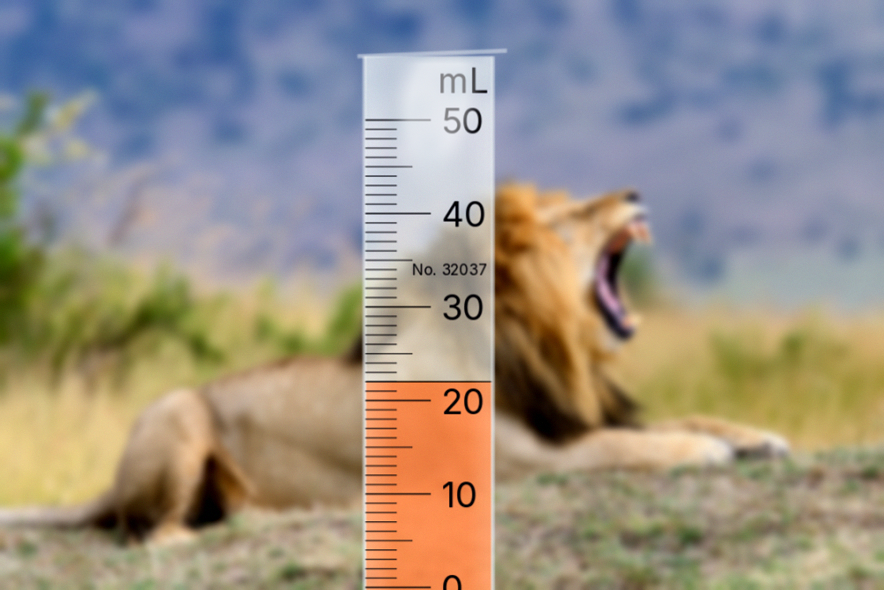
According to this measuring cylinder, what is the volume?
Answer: 22 mL
